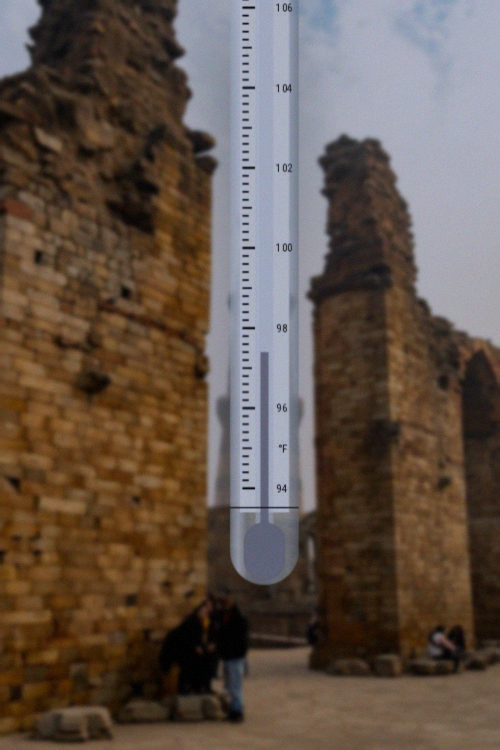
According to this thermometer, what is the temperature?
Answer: 97.4 °F
